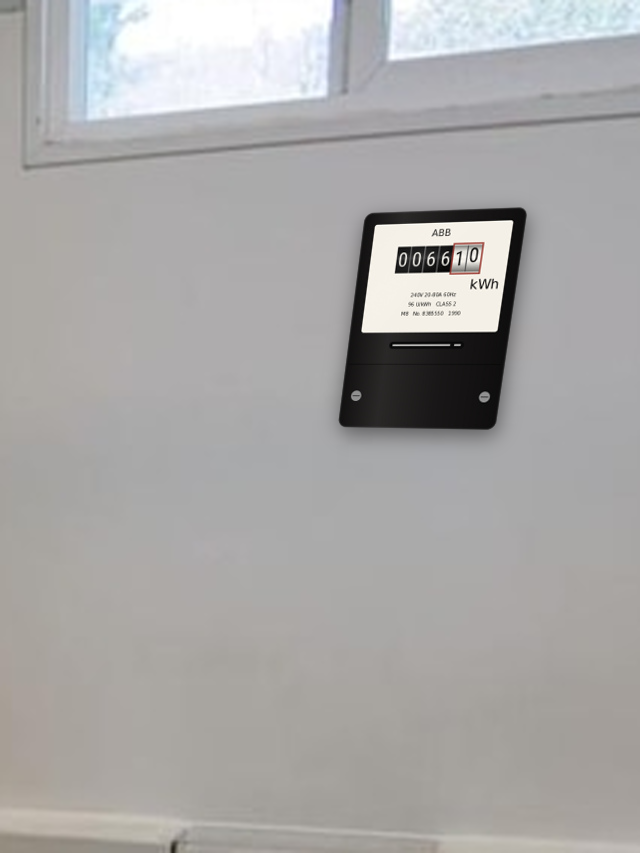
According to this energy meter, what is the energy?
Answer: 66.10 kWh
